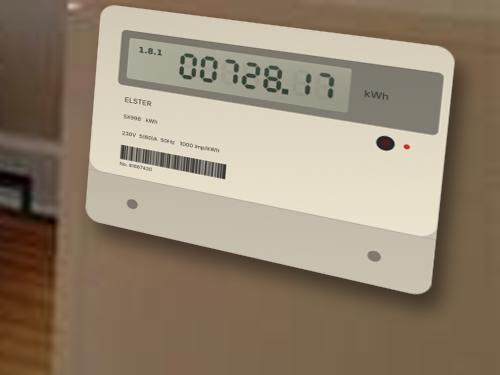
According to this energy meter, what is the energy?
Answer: 728.17 kWh
